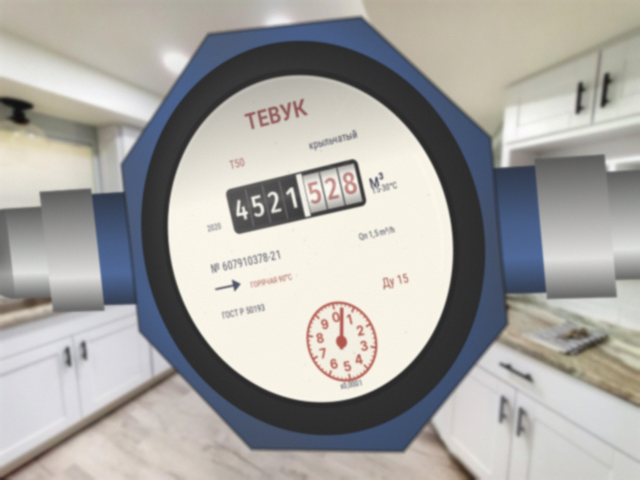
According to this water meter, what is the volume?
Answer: 4521.5280 m³
